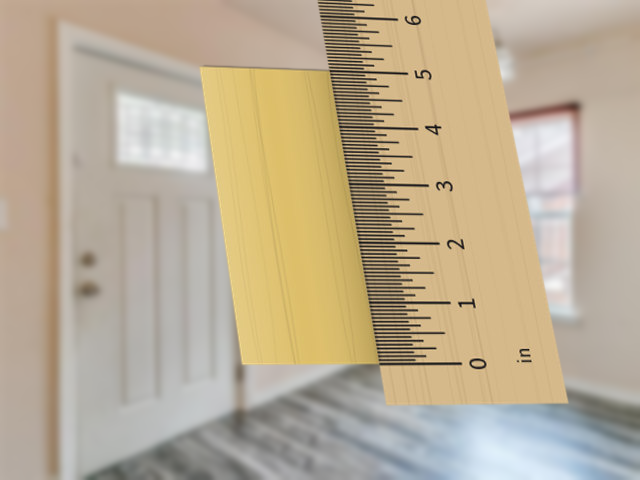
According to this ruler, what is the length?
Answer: 5 in
